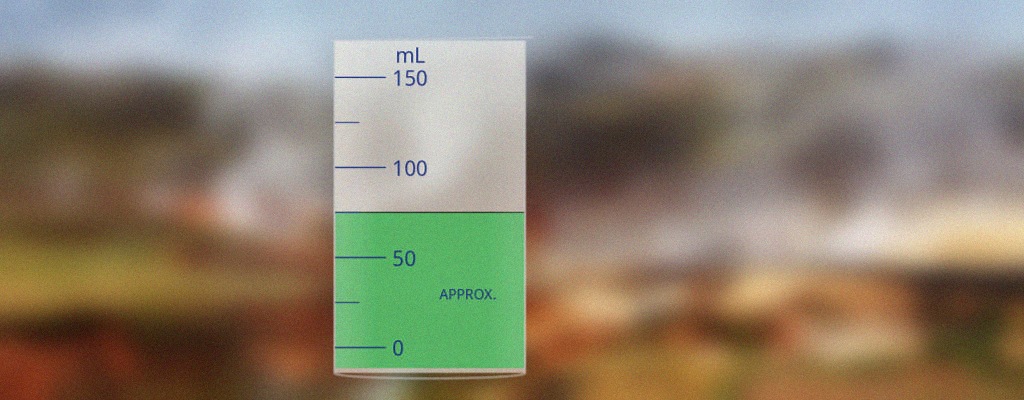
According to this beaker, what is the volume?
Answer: 75 mL
